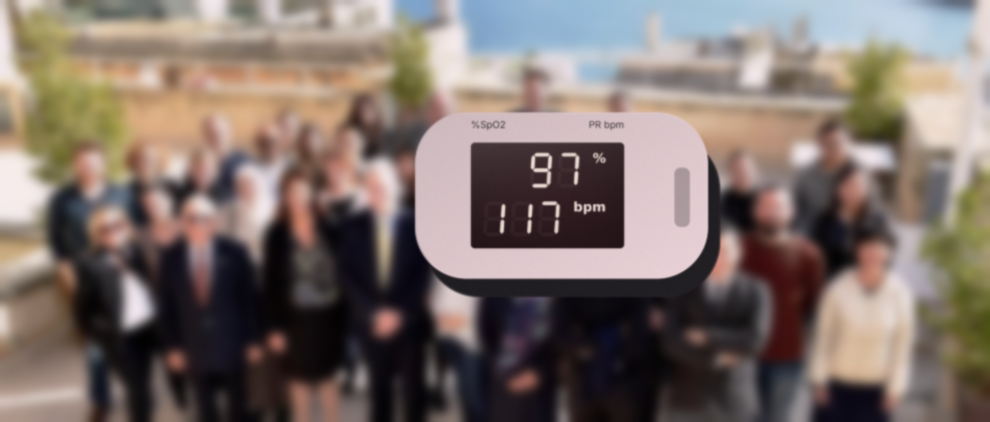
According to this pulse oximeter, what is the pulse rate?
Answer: 117 bpm
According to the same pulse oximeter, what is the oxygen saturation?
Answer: 97 %
